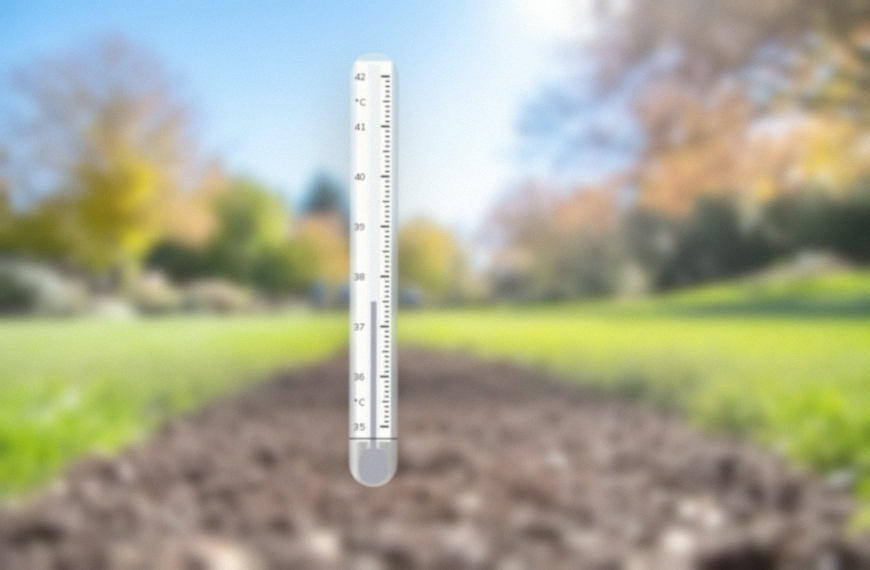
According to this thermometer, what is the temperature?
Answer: 37.5 °C
